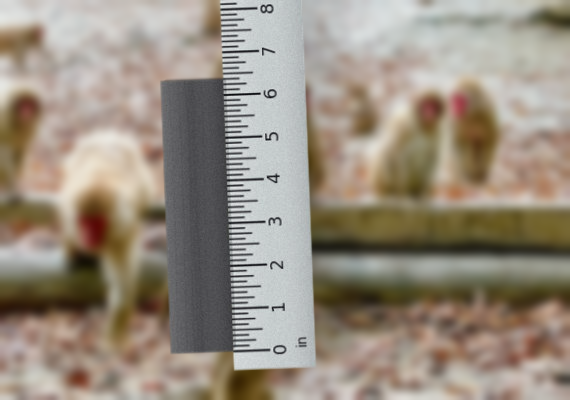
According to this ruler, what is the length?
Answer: 6.375 in
